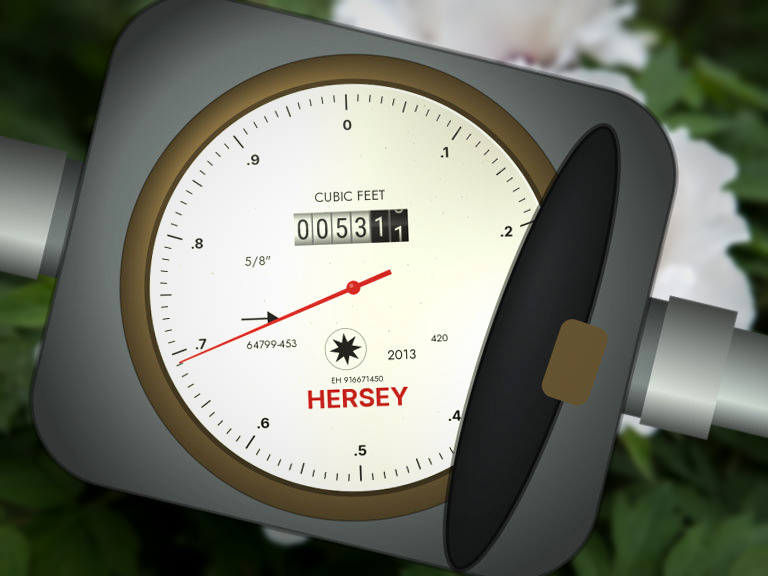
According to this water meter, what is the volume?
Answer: 5310.69 ft³
